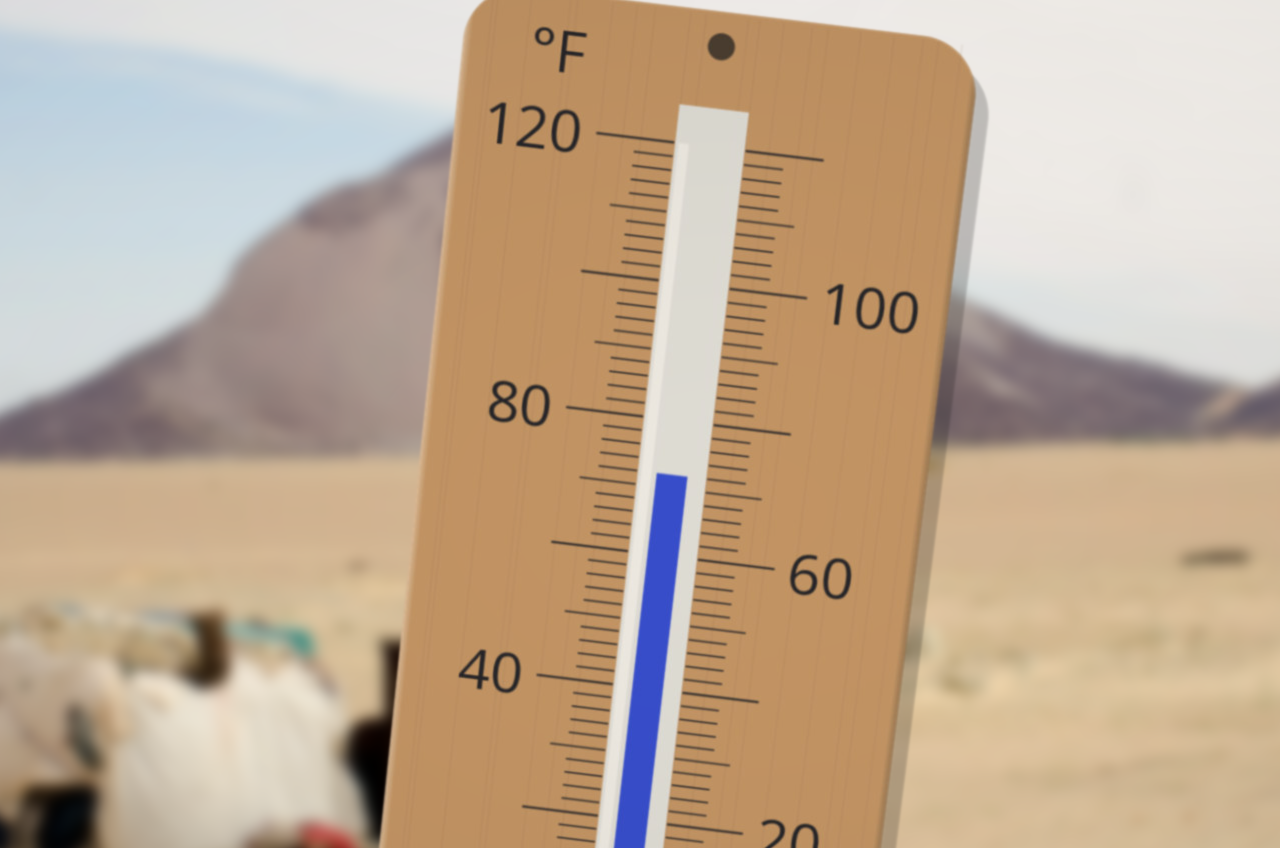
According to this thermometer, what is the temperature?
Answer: 72 °F
